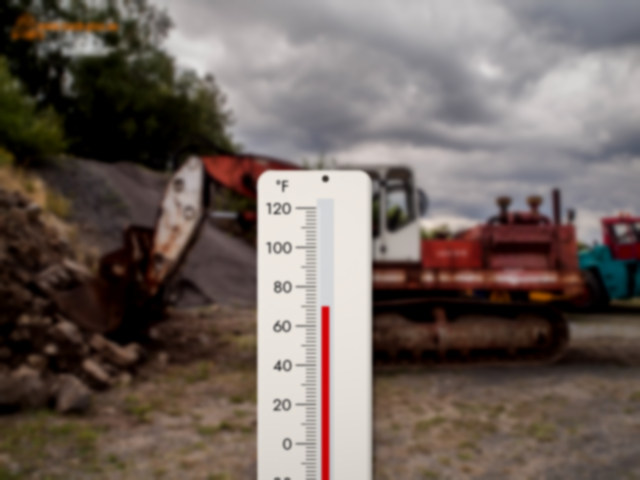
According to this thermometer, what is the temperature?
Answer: 70 °F
